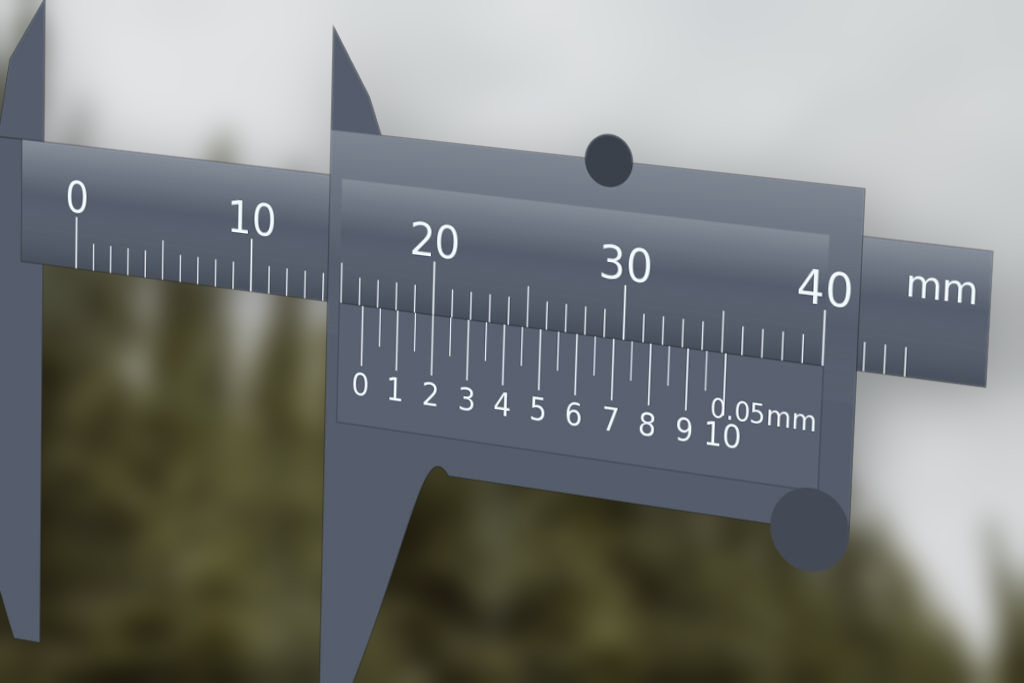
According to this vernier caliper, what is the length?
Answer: 16.2 mm
